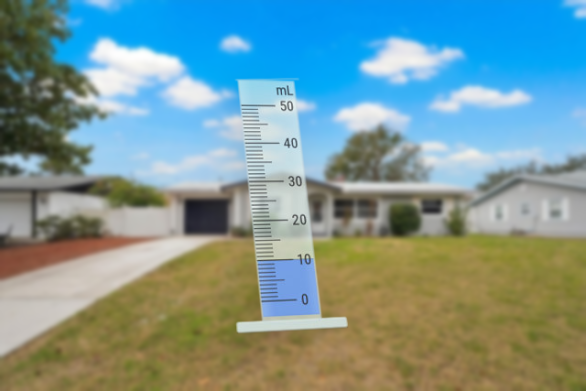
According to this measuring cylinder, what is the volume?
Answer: 10 mL
